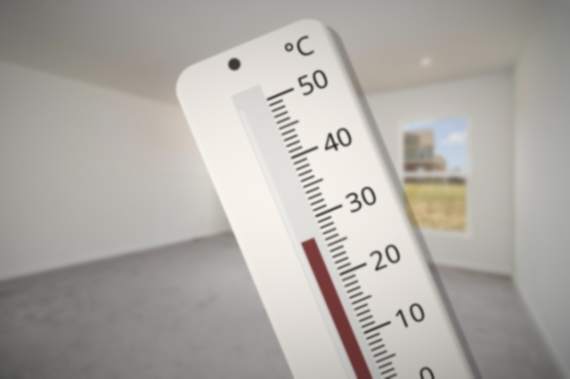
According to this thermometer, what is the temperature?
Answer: 27 °C
